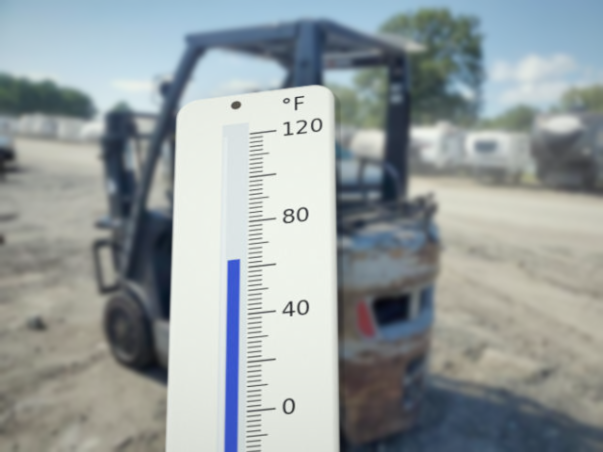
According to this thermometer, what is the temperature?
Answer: 64 °F
